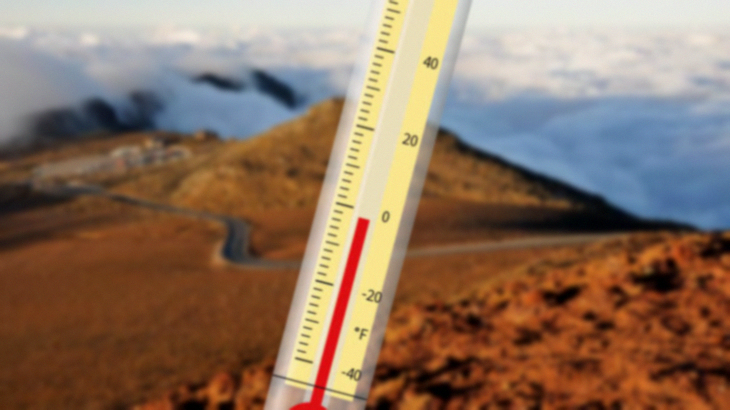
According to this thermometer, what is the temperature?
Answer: -2 °F
